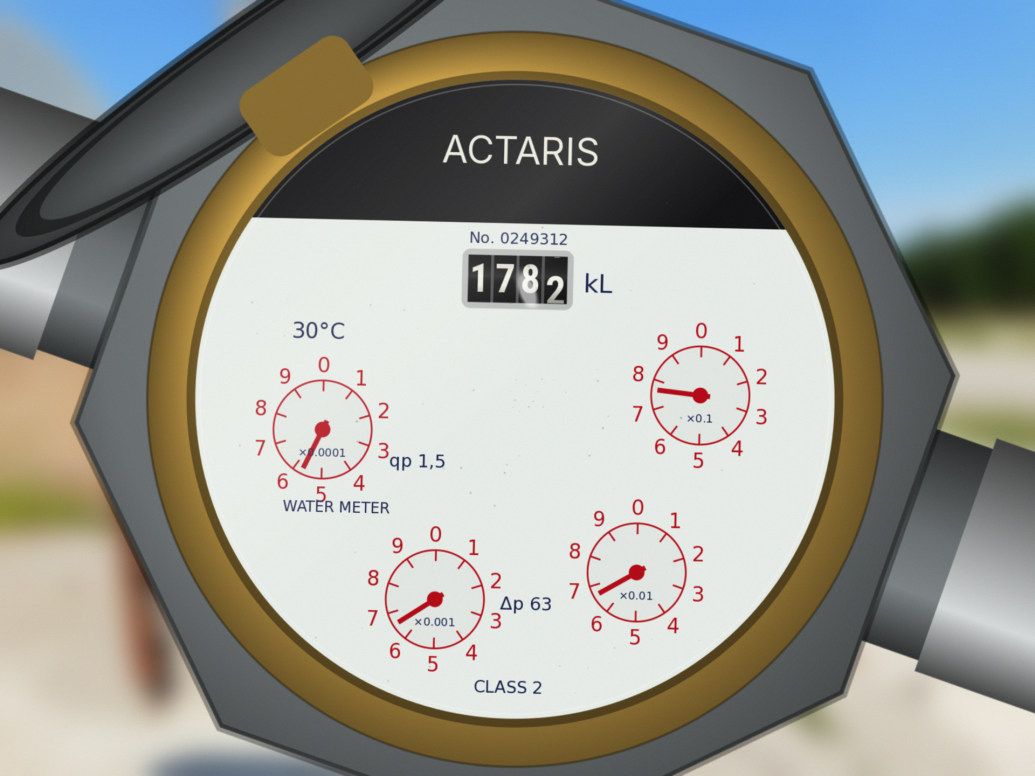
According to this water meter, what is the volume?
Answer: 1781.7665 kL
